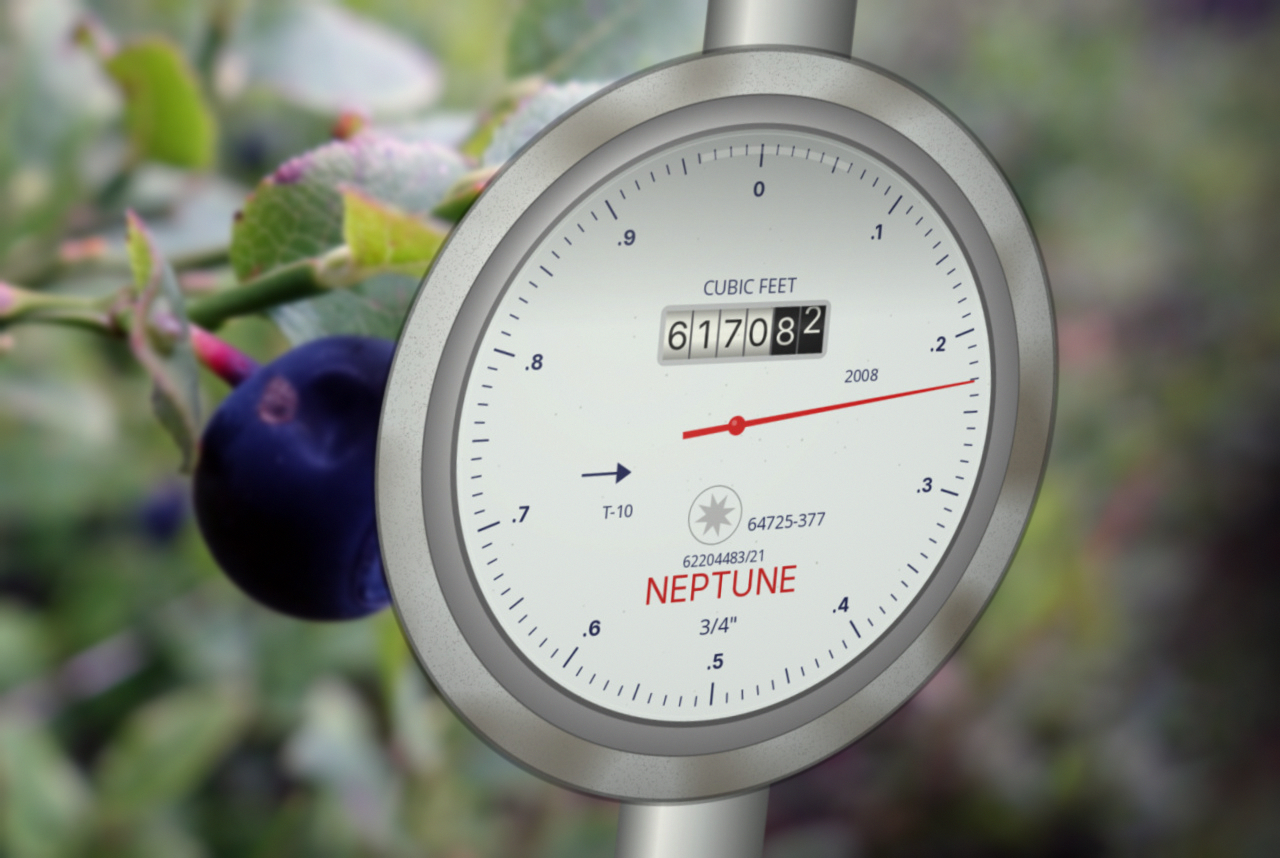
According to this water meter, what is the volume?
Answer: 617082.23 ft³
